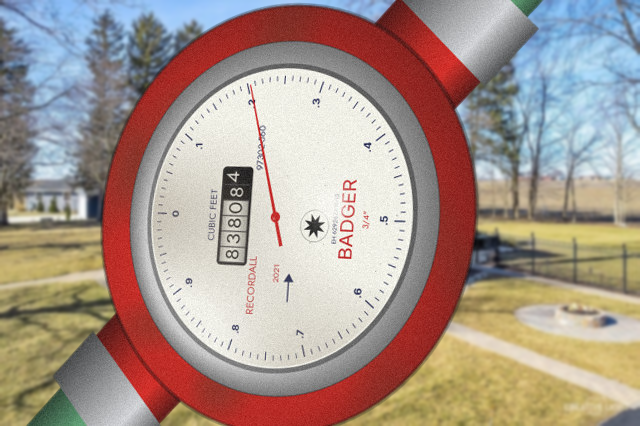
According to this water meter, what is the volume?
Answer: 838084.20 ft³
